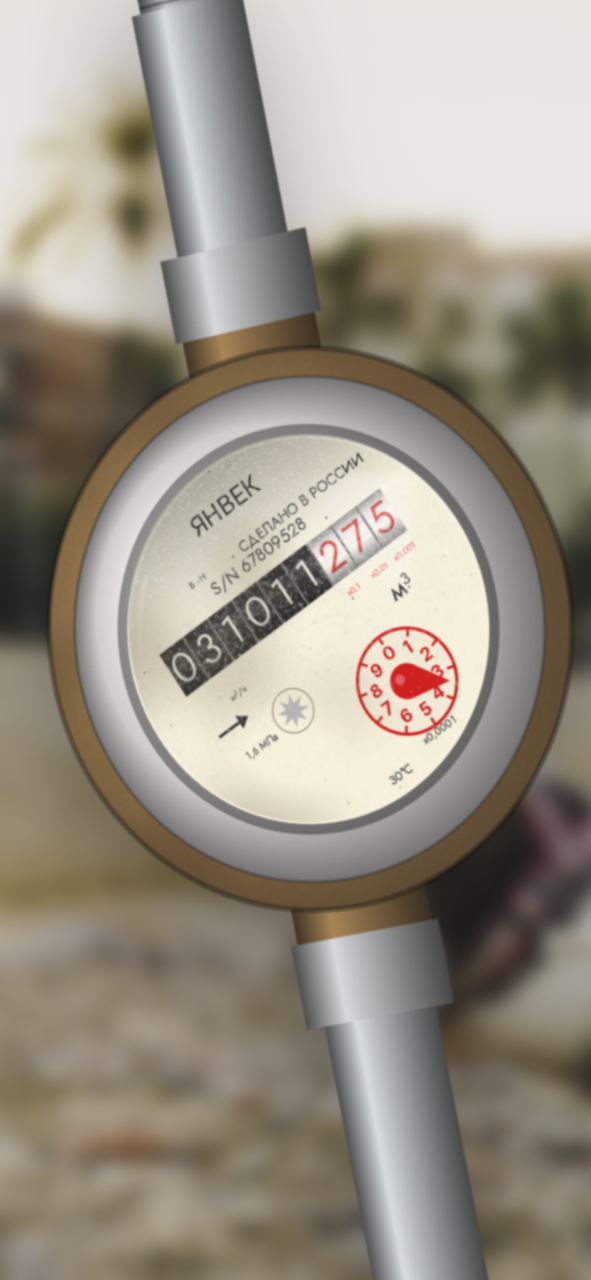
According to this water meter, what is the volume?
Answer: 31011.2753 m³
